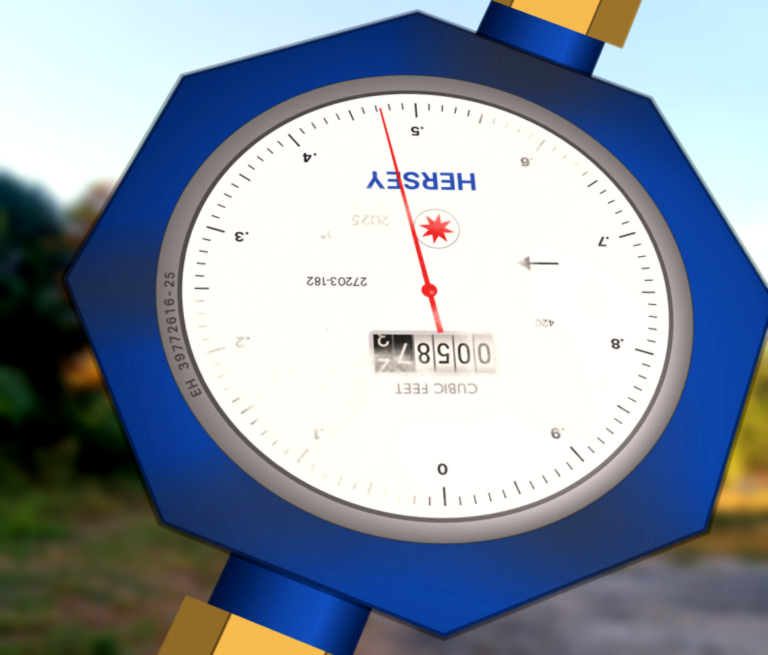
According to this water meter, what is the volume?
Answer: 5872.47 ft³
